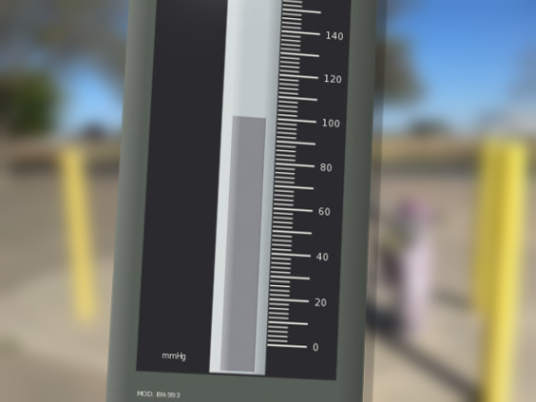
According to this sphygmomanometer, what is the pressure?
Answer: 100 mmHg
